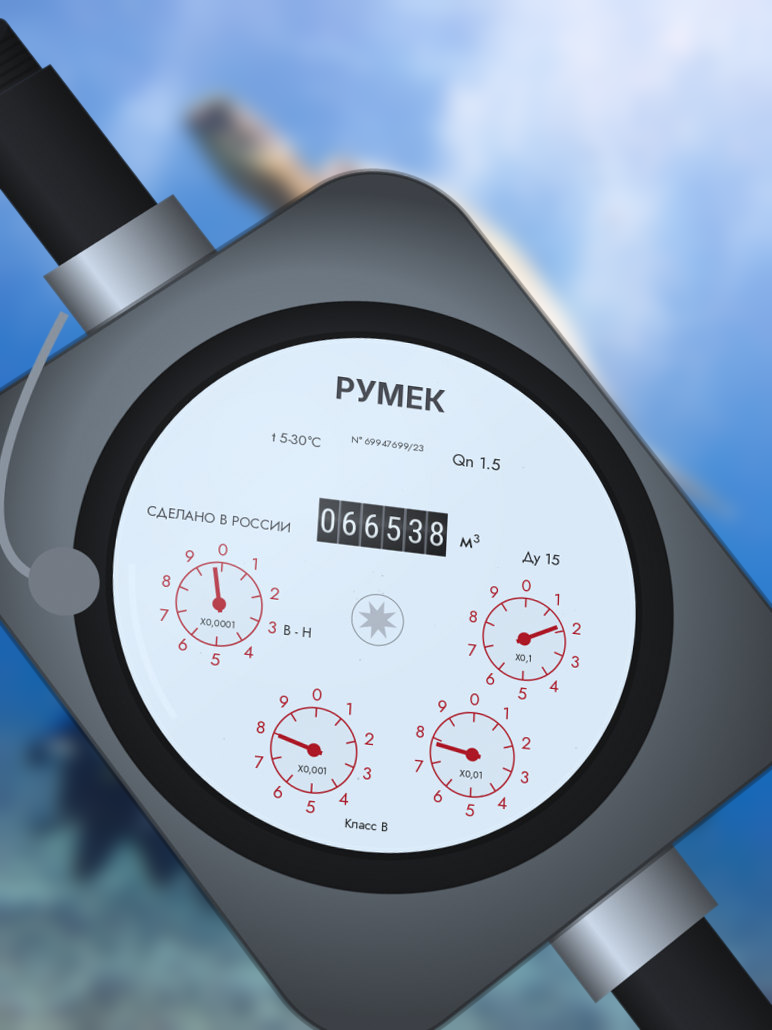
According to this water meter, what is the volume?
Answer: 66538.1779 m³
